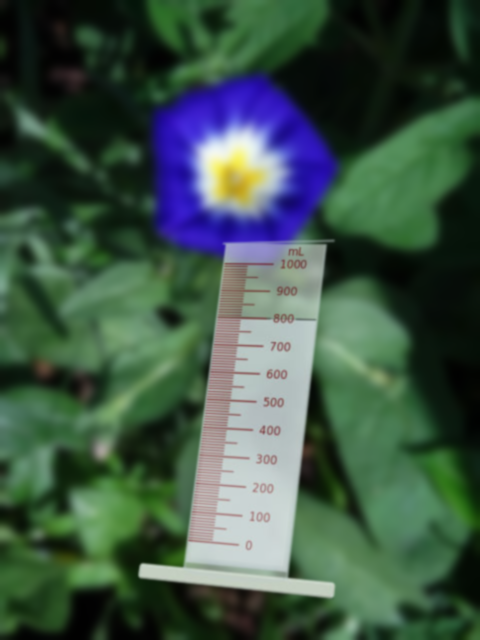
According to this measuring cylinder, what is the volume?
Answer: 800 mL
